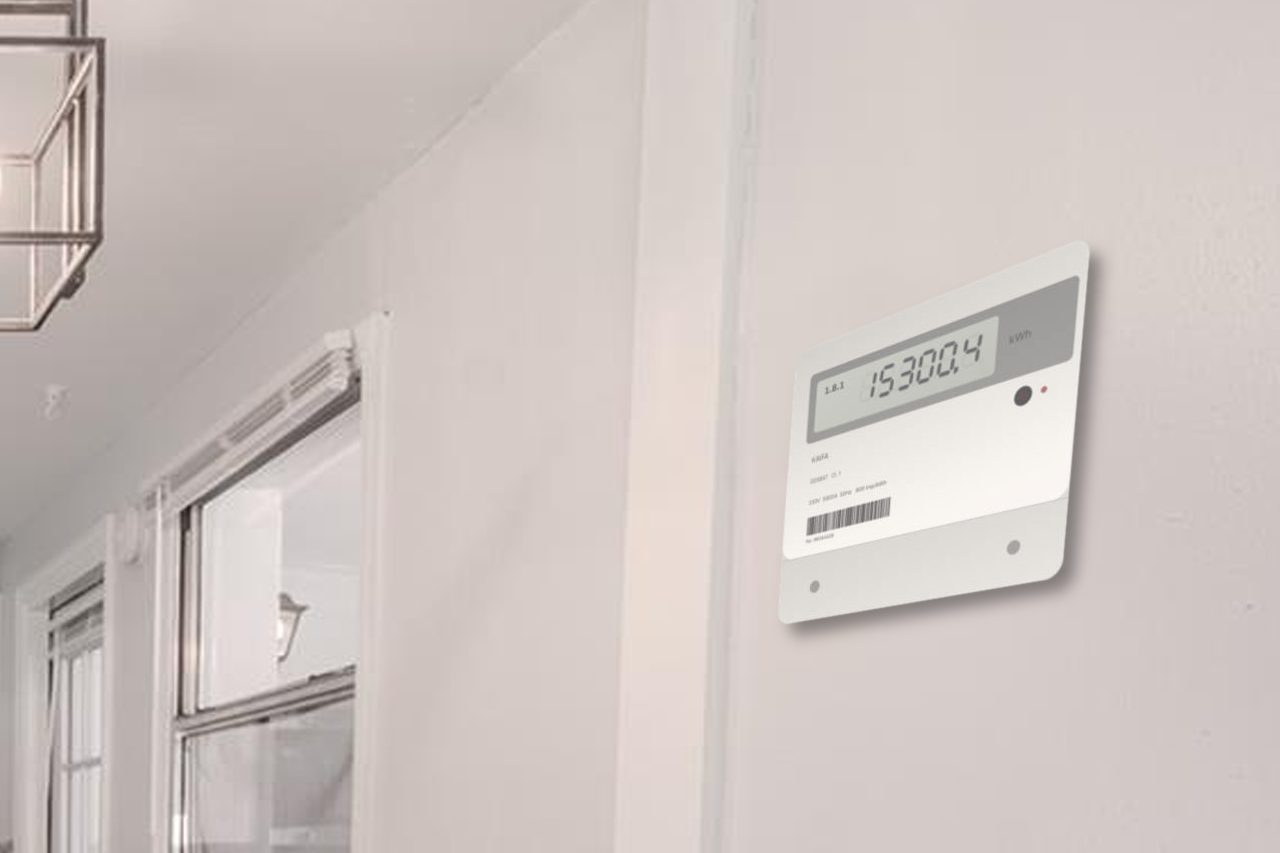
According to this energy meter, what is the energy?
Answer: 15300.4 kWh
